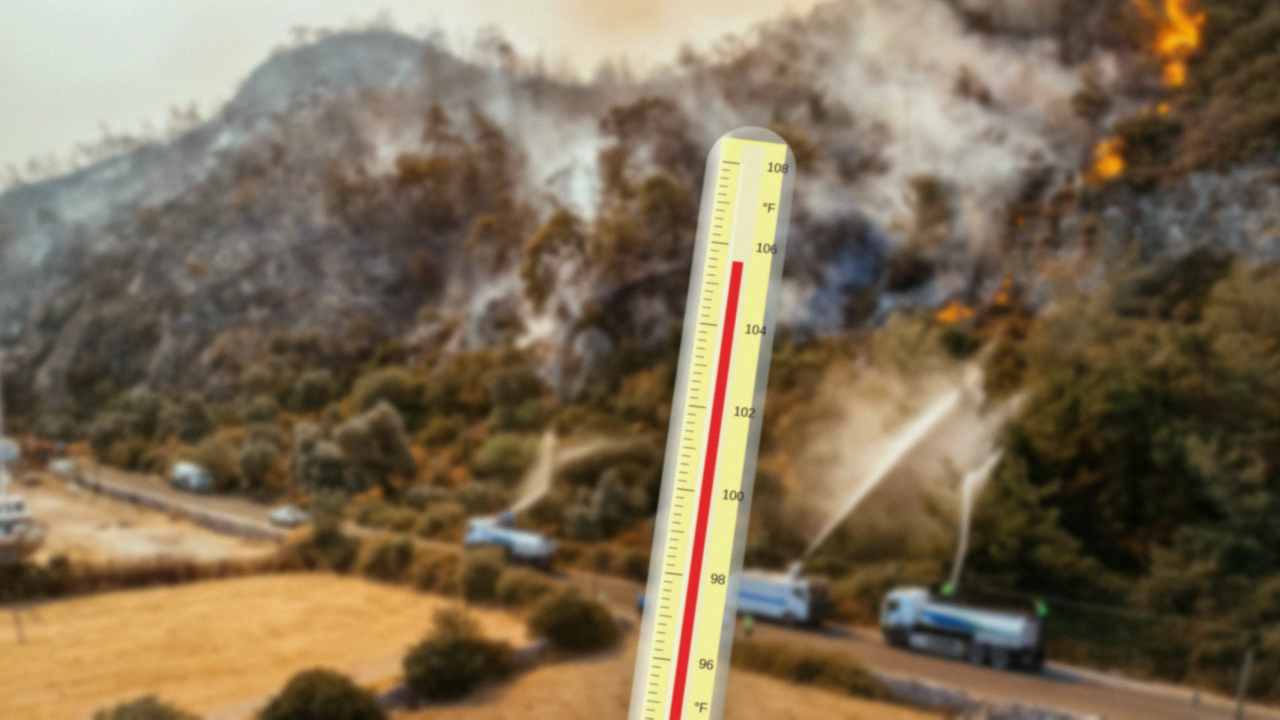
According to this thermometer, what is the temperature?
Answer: 105.6 °F
